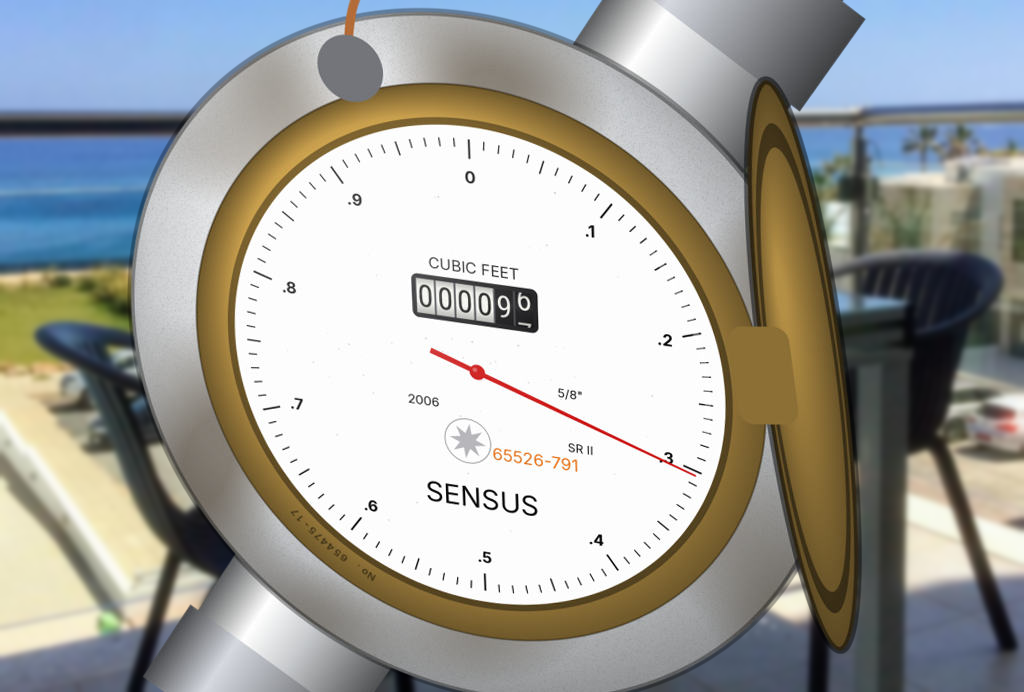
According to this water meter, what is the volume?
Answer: 96.30 ft³
